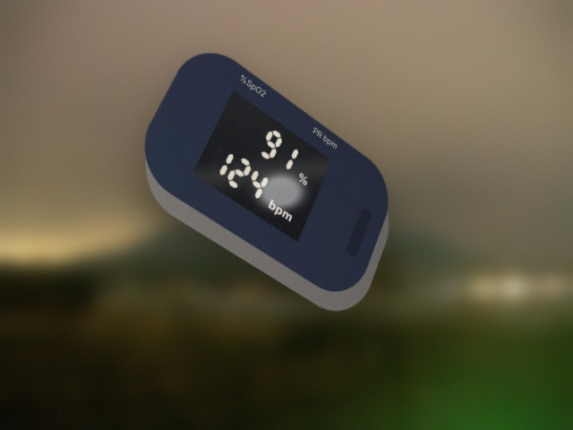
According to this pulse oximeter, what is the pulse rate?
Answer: 124 bpm
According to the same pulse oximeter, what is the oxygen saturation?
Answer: 91 %
